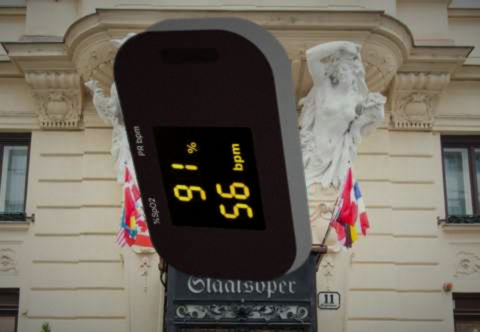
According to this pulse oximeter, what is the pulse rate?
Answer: 56 bpm
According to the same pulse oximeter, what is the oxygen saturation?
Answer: 91 %
